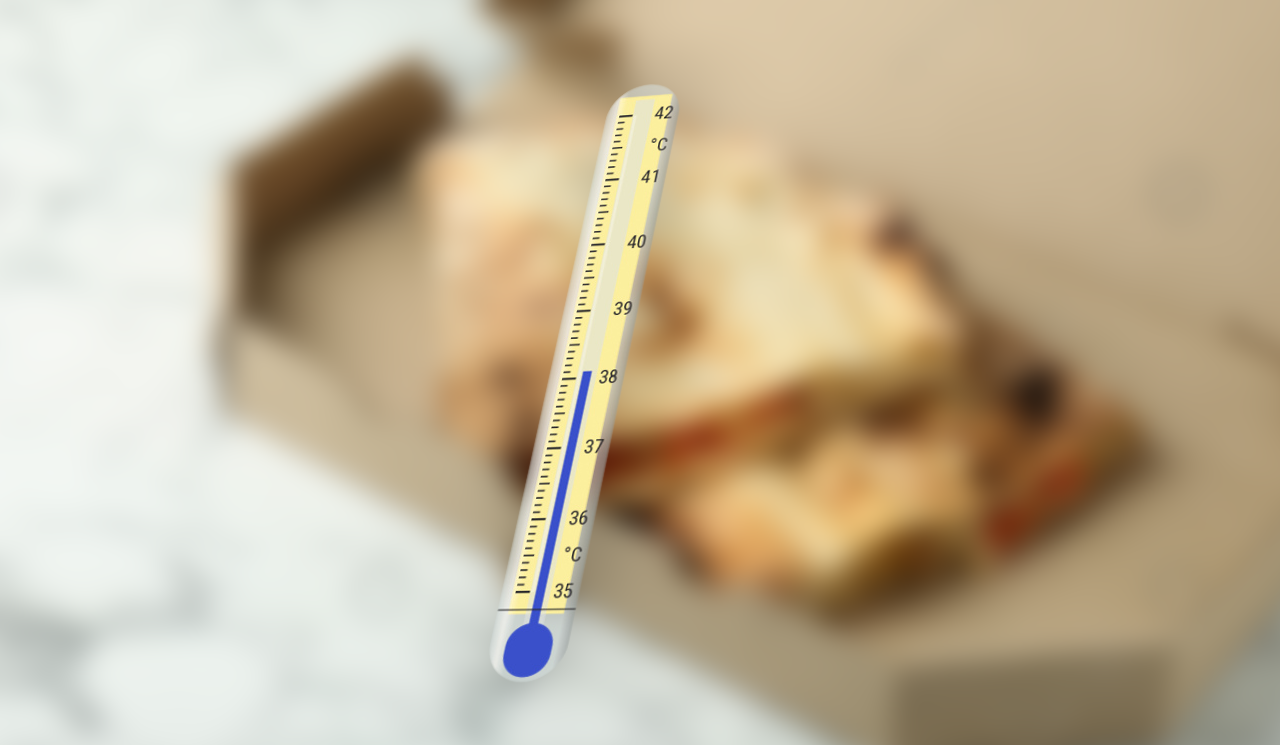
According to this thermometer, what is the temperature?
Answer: 38.1 °C
